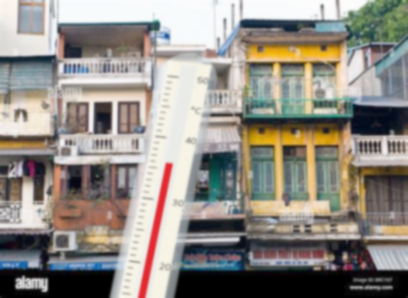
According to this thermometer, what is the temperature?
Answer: 36 °C
